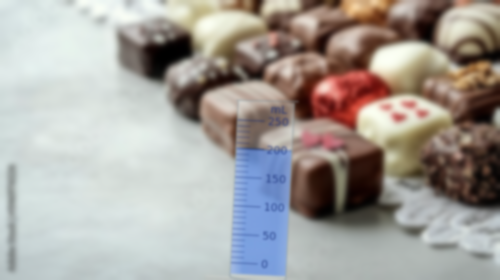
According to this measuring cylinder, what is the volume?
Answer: 200 mL
